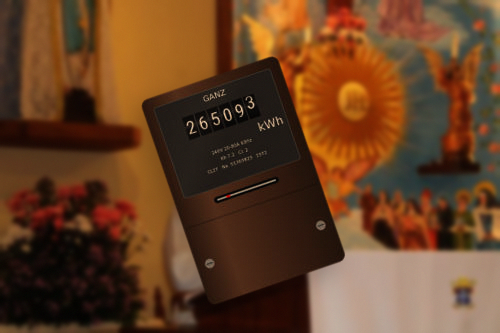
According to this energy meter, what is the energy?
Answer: 265093 kWh
